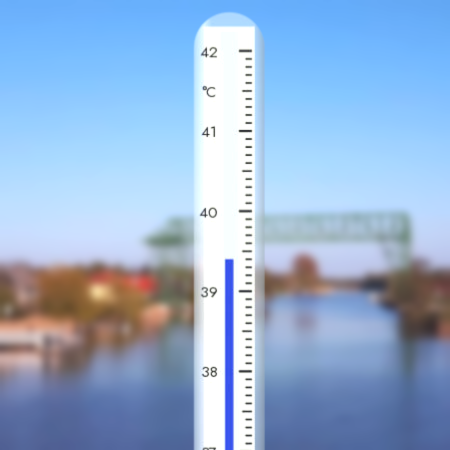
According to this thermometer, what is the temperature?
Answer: 39.4 °C
